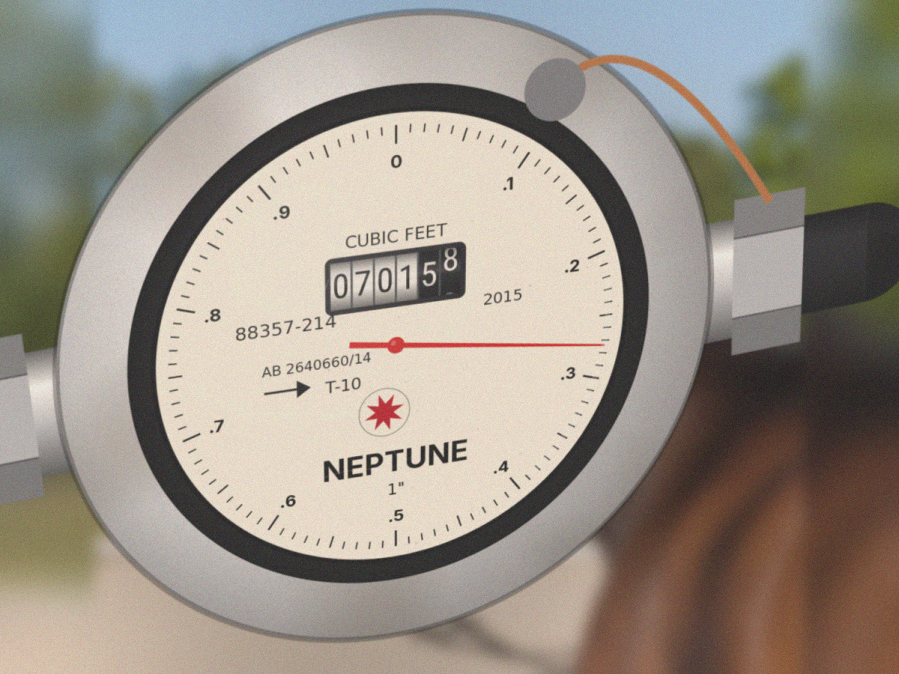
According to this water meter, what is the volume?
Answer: 70158.27 ft³
